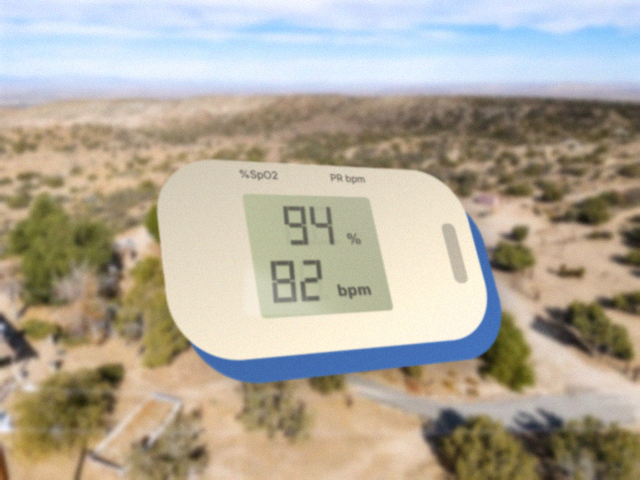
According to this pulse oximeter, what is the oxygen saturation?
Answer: 94 %
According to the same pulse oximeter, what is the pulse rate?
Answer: 82 bpm
